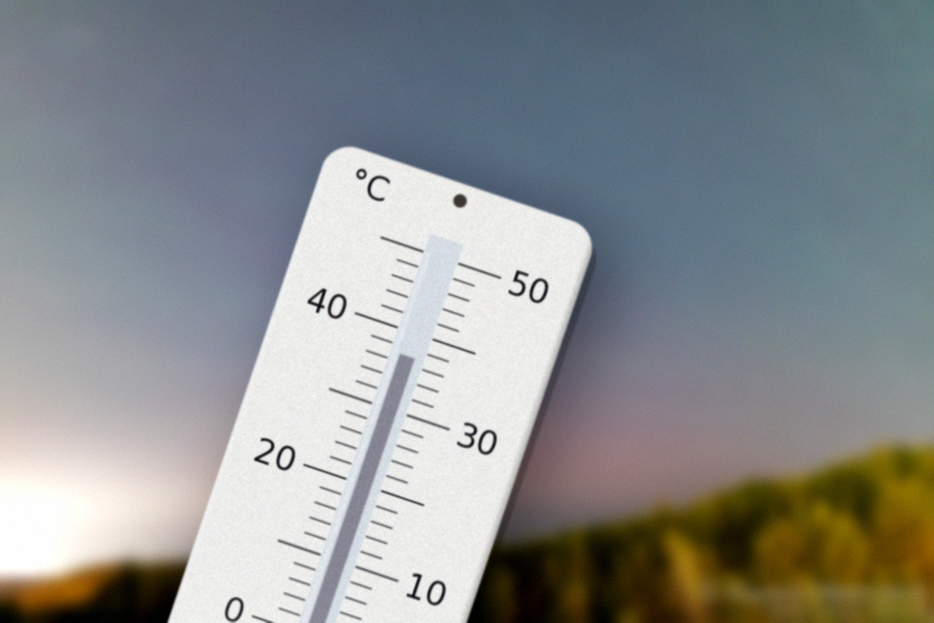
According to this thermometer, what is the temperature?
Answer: 37 °C
